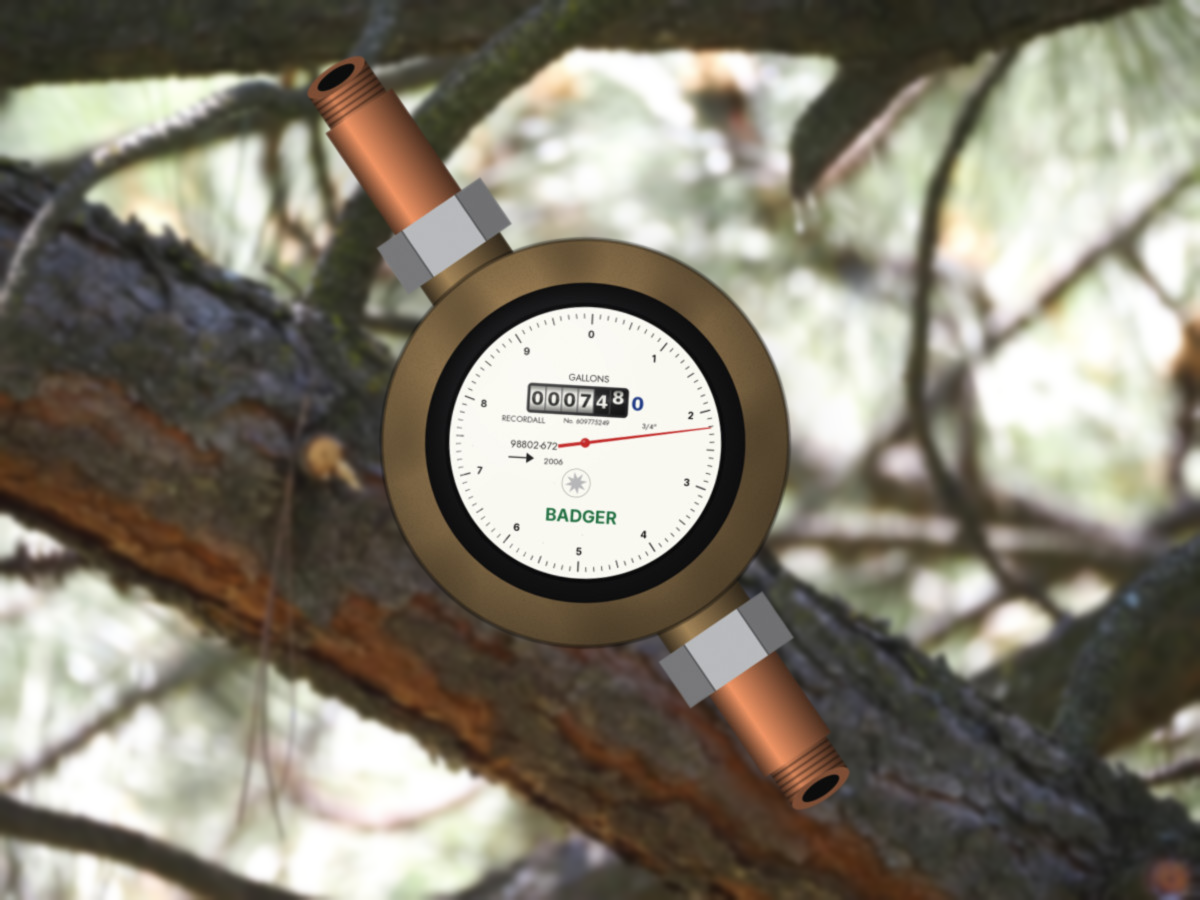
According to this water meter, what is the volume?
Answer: 7482.2 gal
